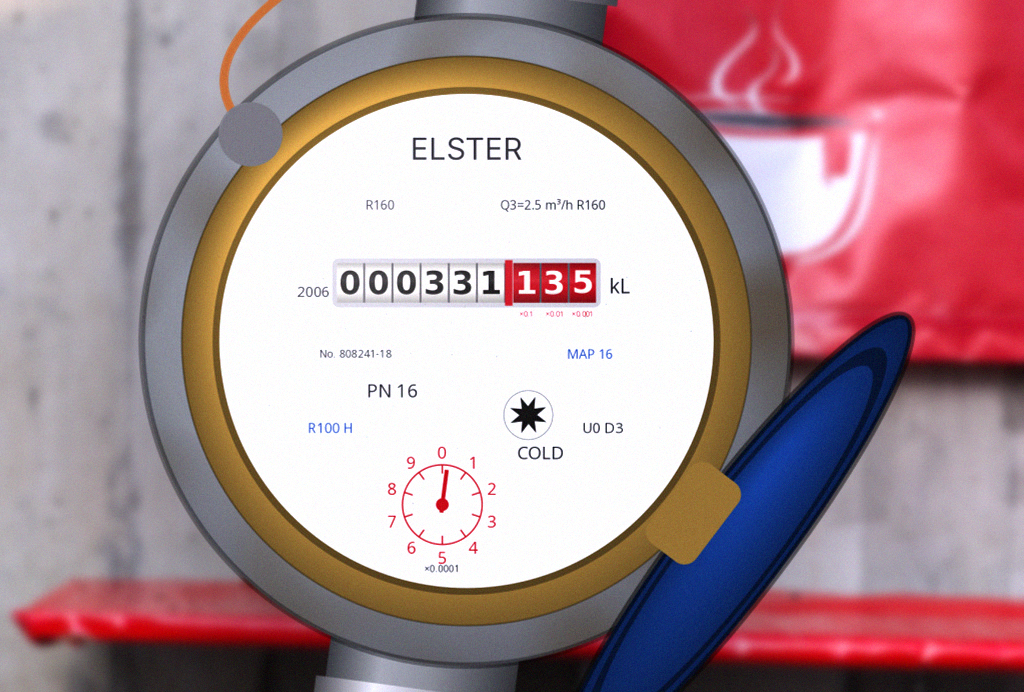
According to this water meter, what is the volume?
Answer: 331.1350 kL
